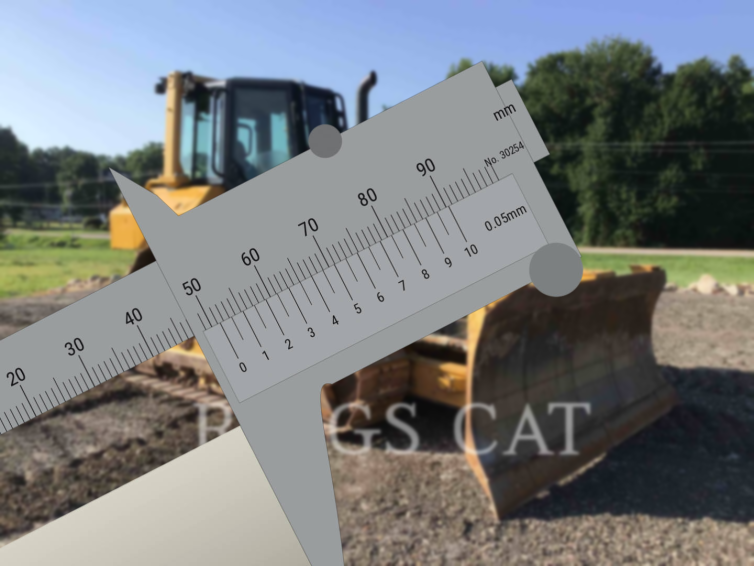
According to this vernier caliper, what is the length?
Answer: 51.4 mm
